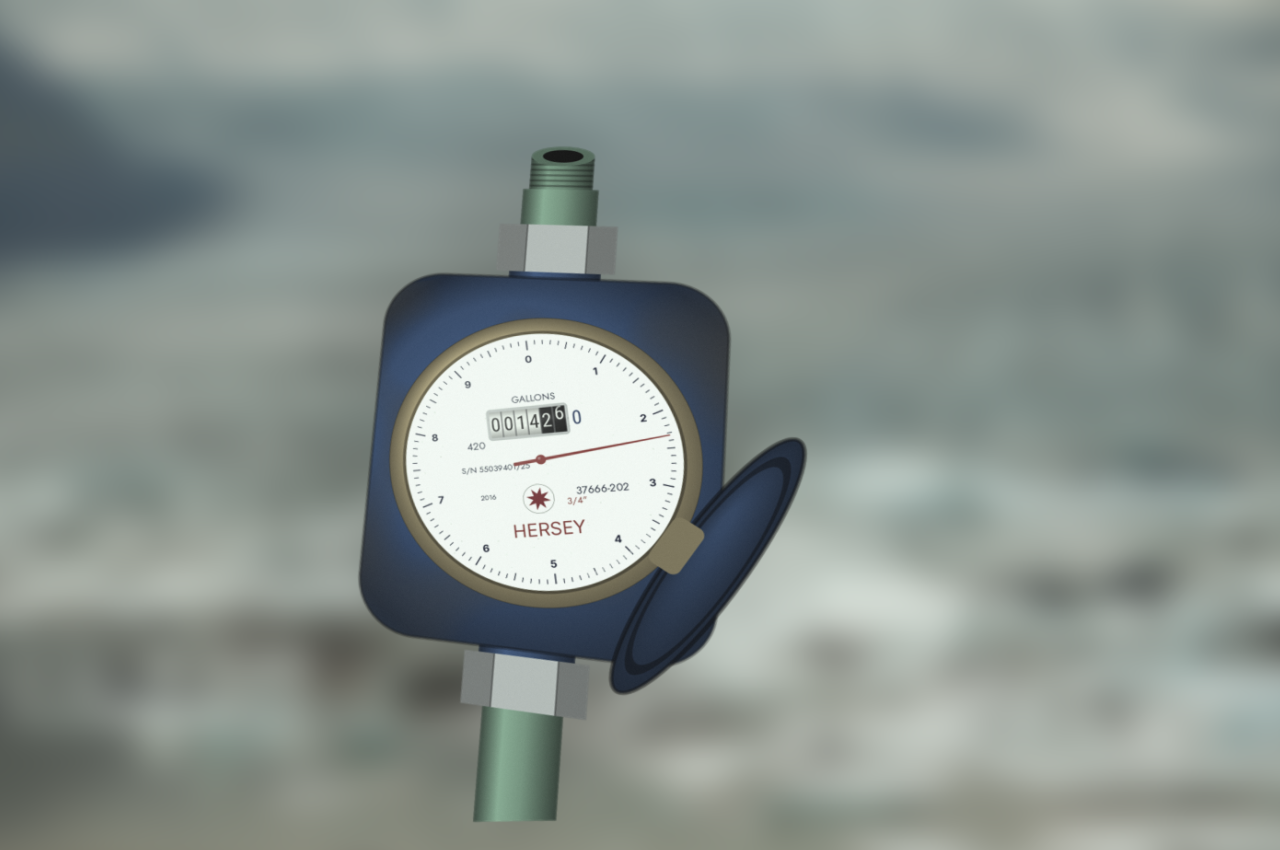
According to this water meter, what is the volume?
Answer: 14262.3 gal
